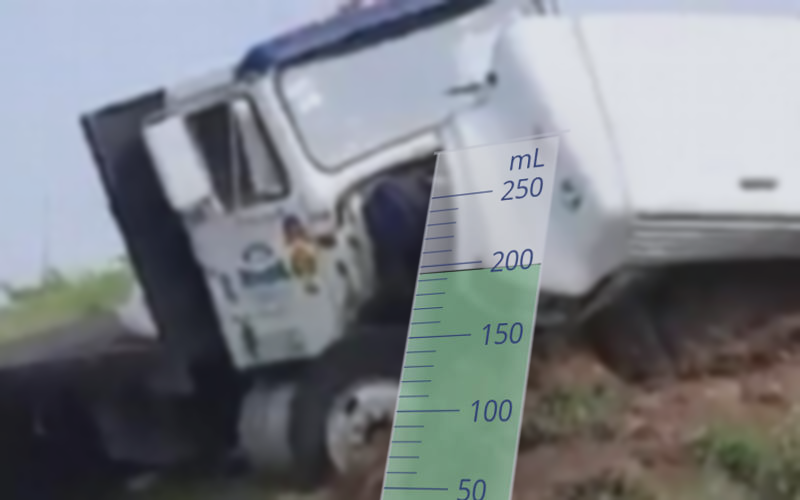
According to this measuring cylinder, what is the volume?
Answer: 195 mL
